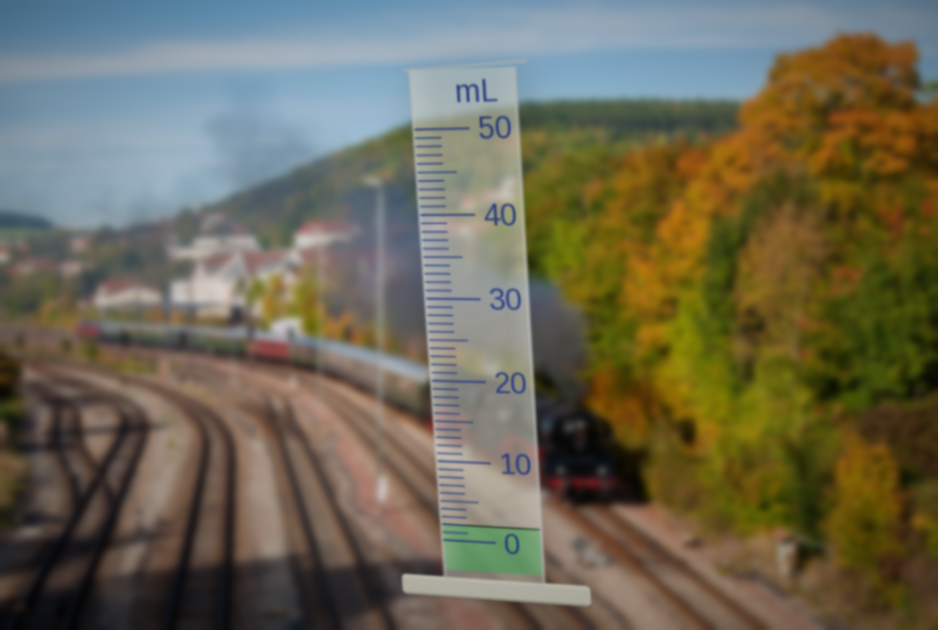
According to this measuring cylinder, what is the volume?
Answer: 2 mL
